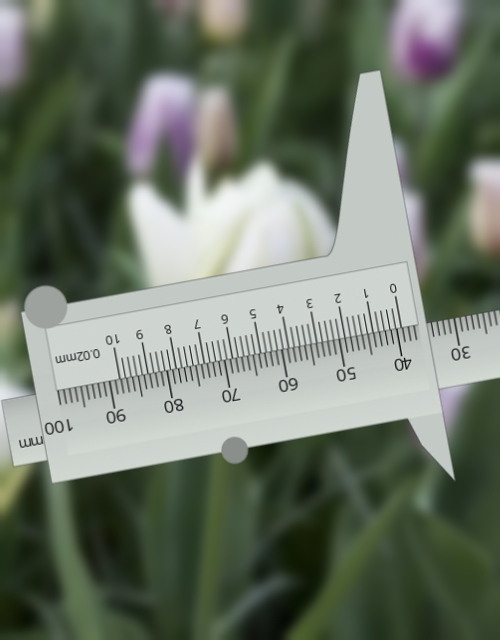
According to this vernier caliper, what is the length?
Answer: 39.2 mm
